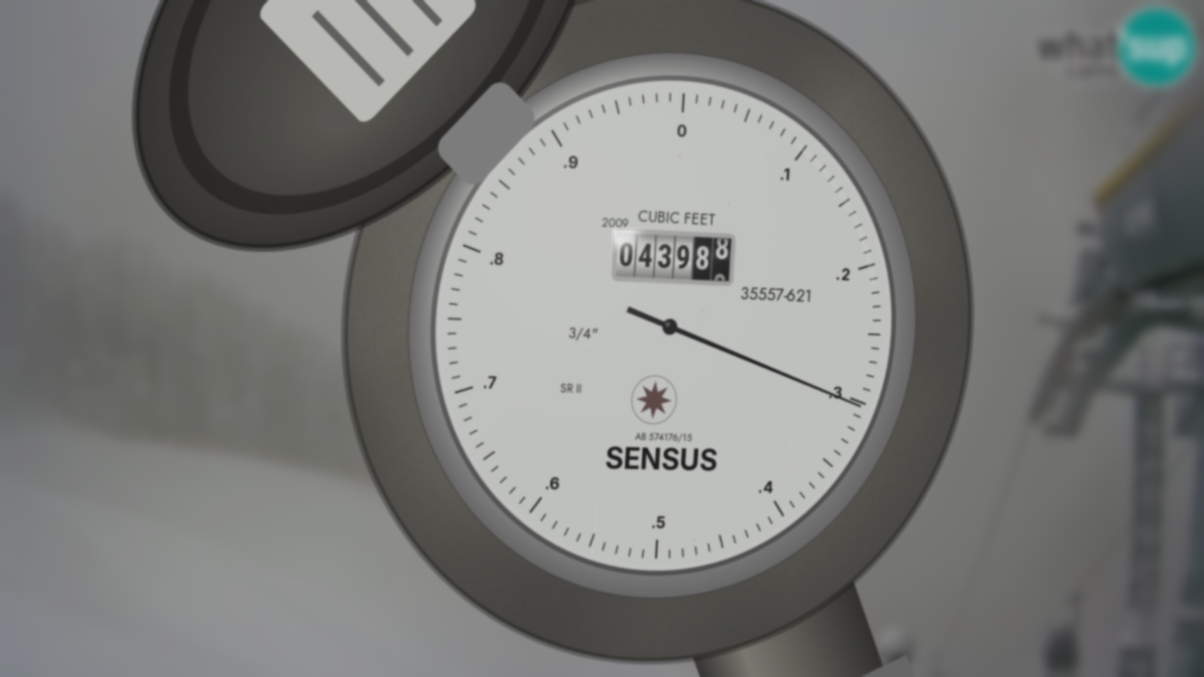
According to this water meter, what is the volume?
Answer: 43988.30 ft³
